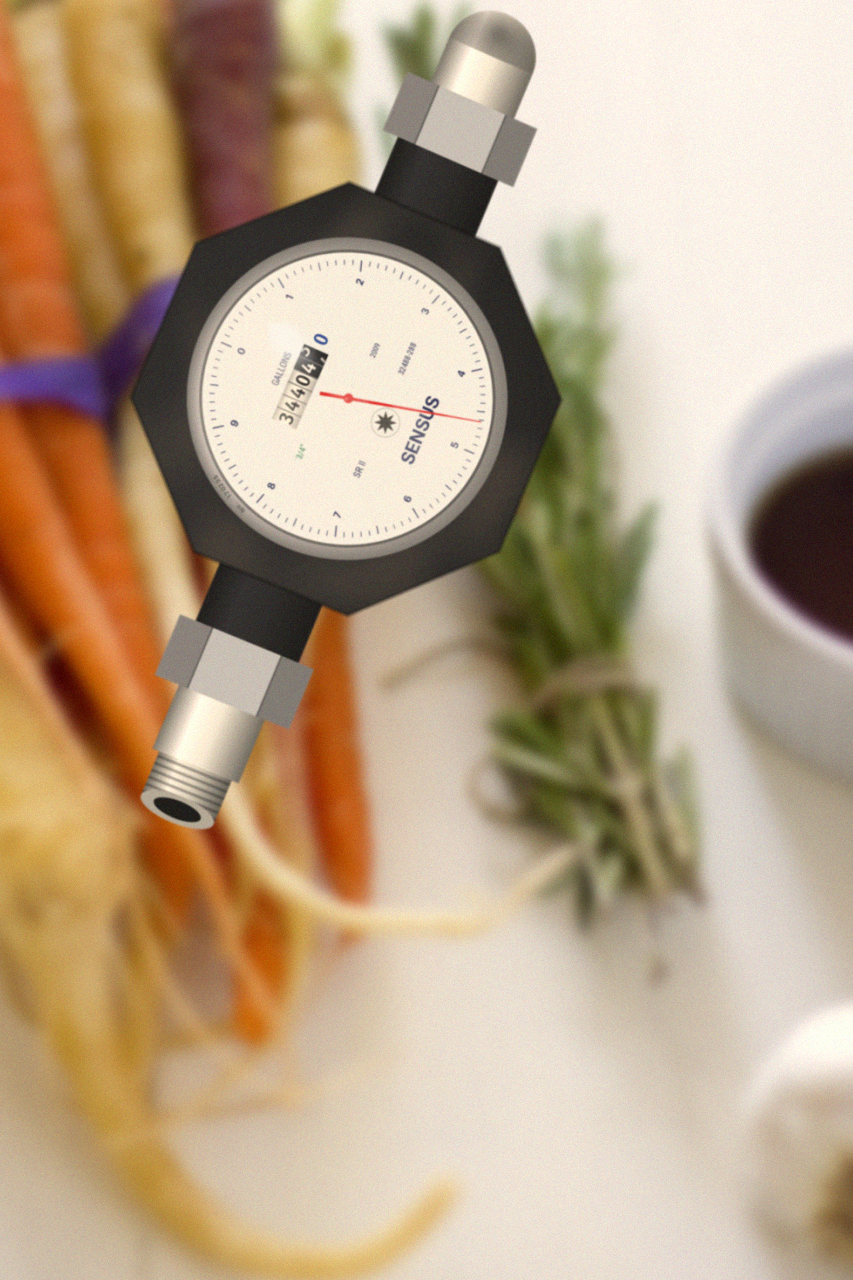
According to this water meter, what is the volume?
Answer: 3440434.6 gal
